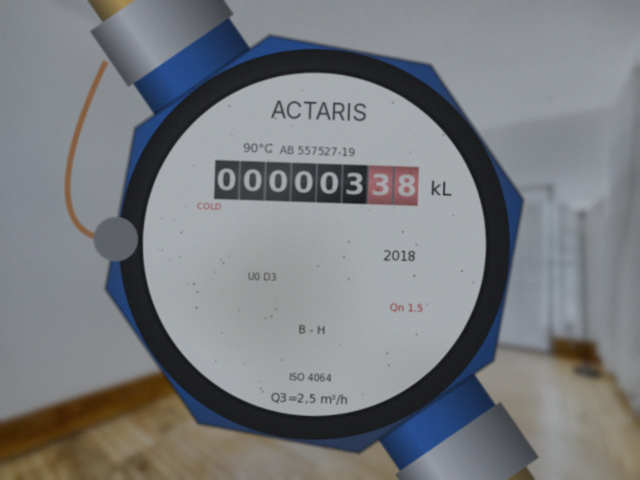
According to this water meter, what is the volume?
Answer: 3.38 kL
